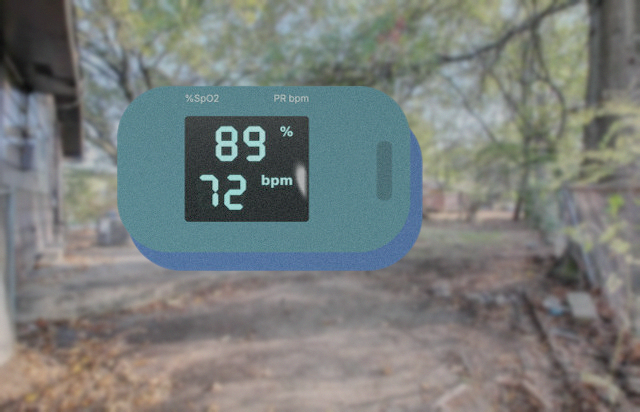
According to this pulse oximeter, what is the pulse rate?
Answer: 72 bpm
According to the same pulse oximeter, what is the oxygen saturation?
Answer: 89 %
